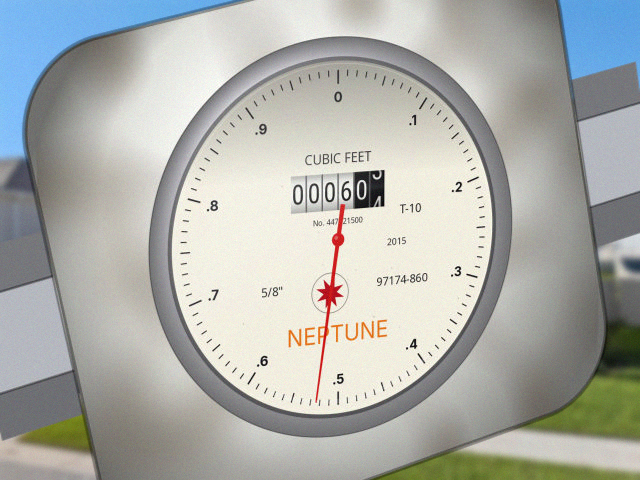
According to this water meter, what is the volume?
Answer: 603.52 ft³
